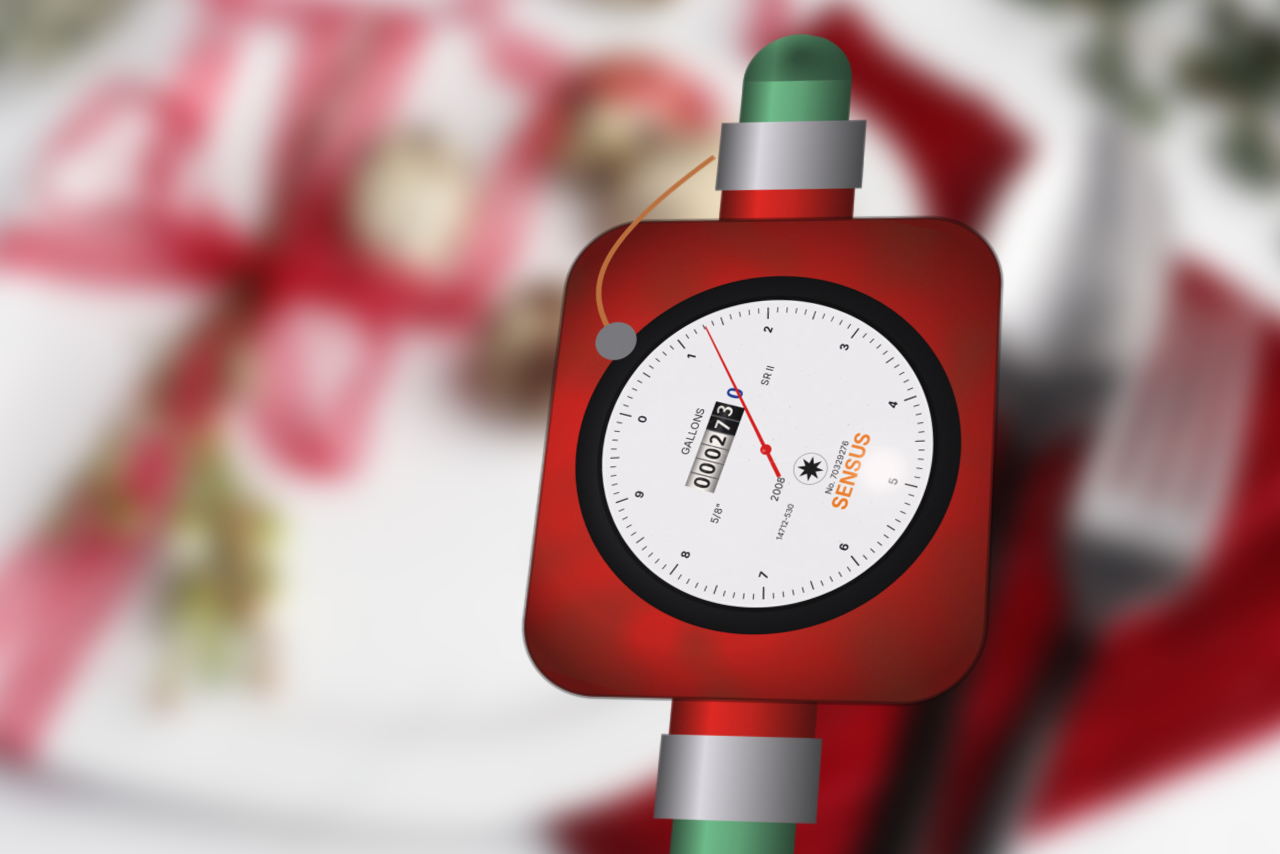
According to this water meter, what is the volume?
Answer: 2731.3 gal
